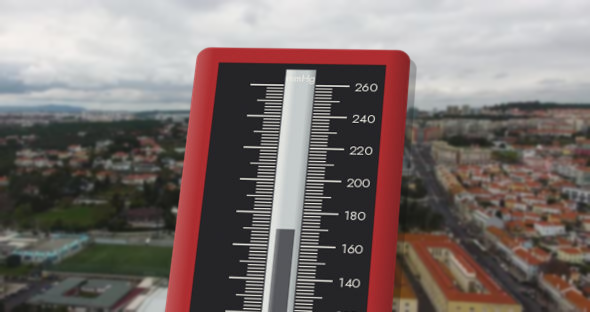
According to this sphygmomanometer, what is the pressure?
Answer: 170 mmHg
